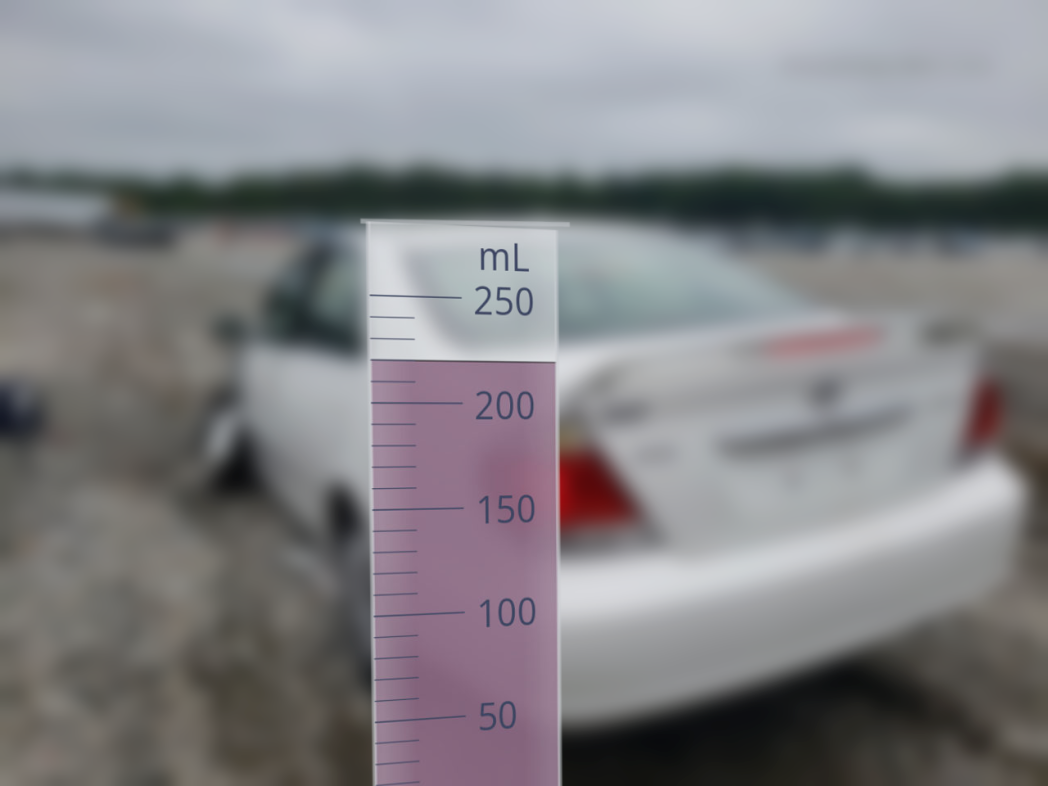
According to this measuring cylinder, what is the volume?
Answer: 220 mL
